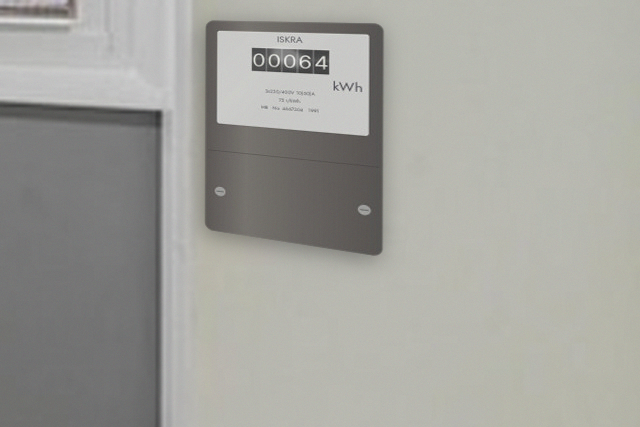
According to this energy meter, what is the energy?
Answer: 64 kWh
